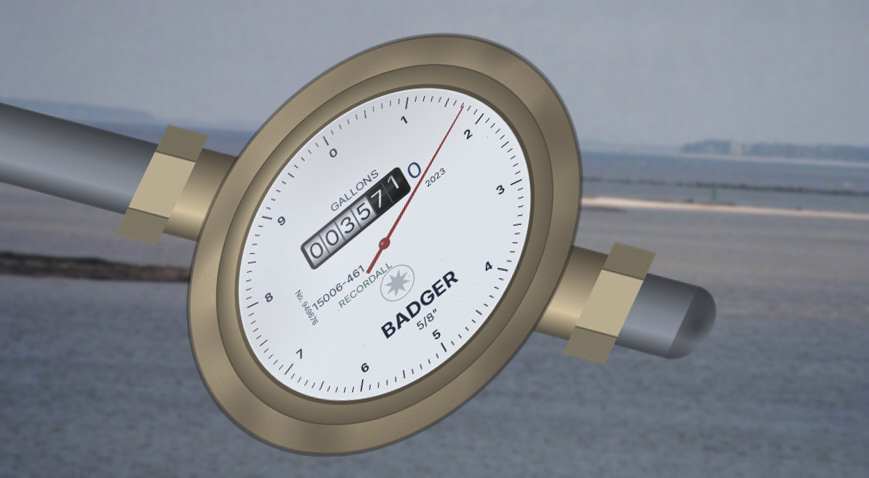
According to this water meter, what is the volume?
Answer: 35711.7 gal
